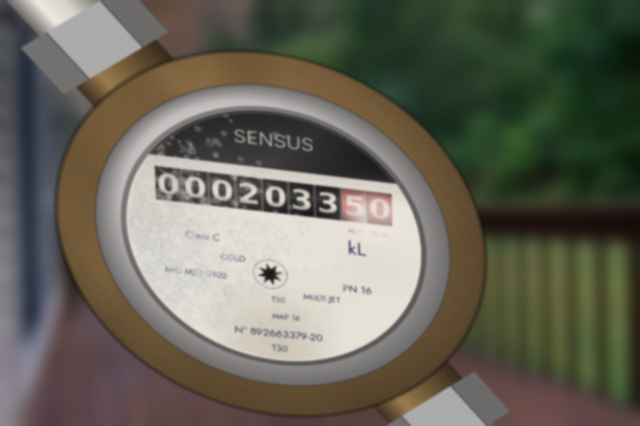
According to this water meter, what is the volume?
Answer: 2033.50 kL
